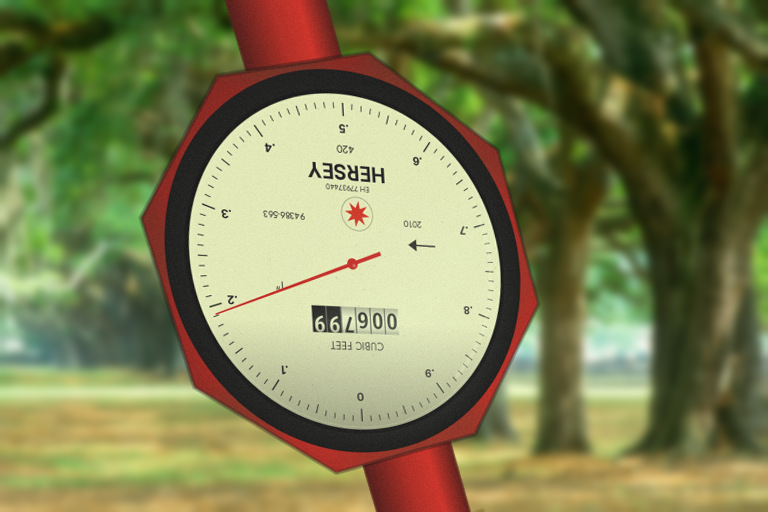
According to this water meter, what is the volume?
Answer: 6799.19 ft³
